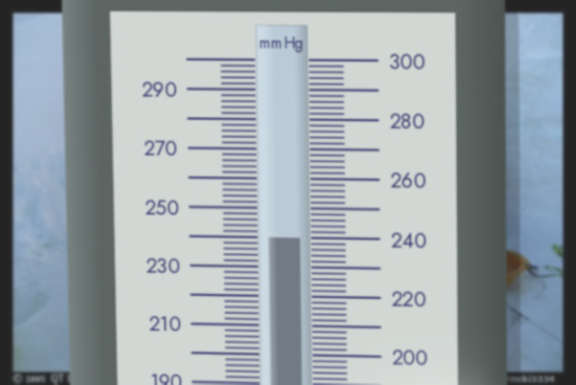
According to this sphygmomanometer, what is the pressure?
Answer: 240 mmHg
